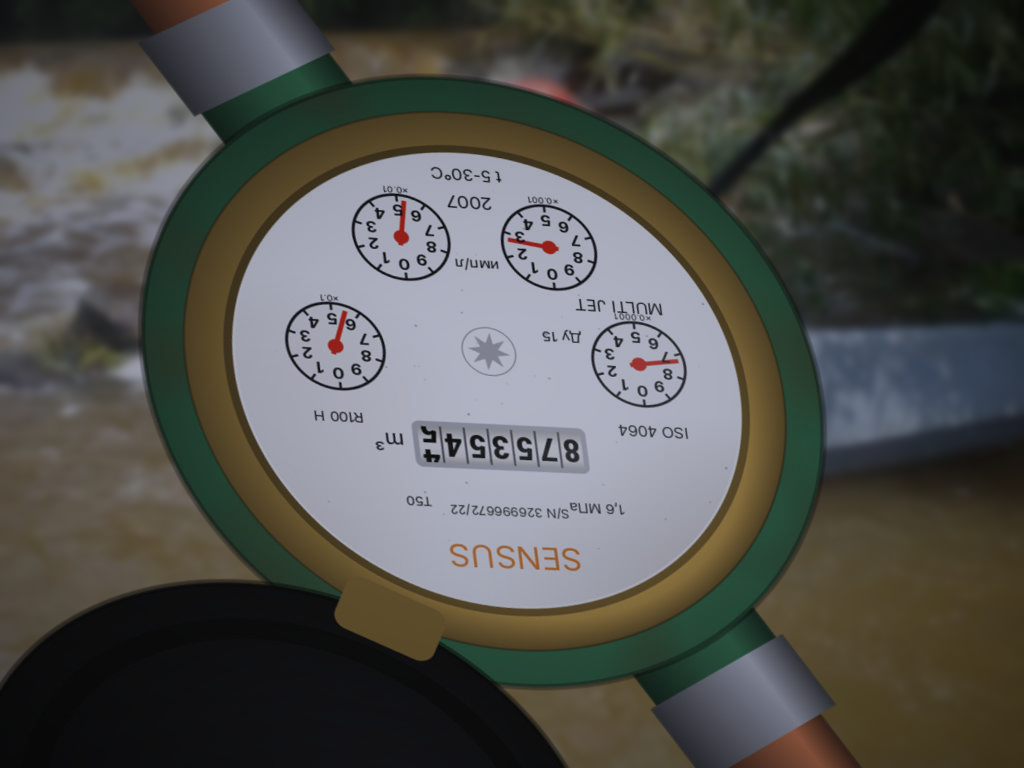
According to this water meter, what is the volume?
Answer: 8753544.5527 m³
